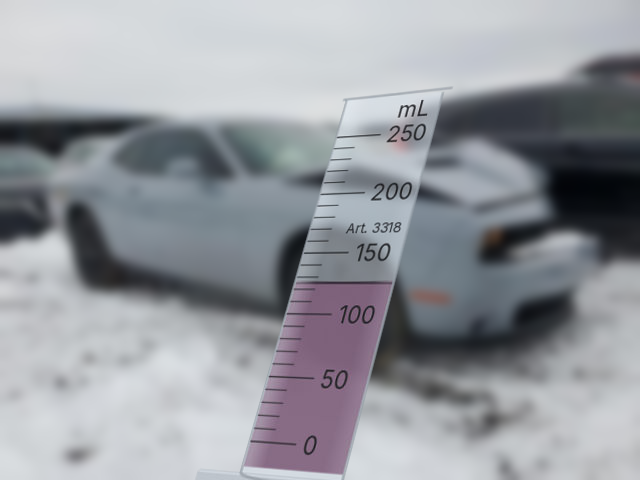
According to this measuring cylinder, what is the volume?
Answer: 125 mL
